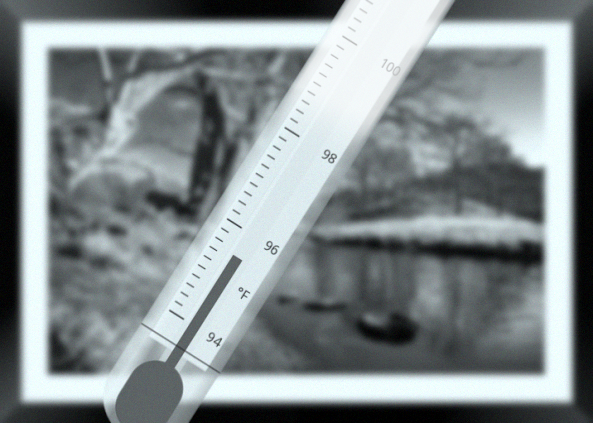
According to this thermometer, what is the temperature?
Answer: 95.5 °F
